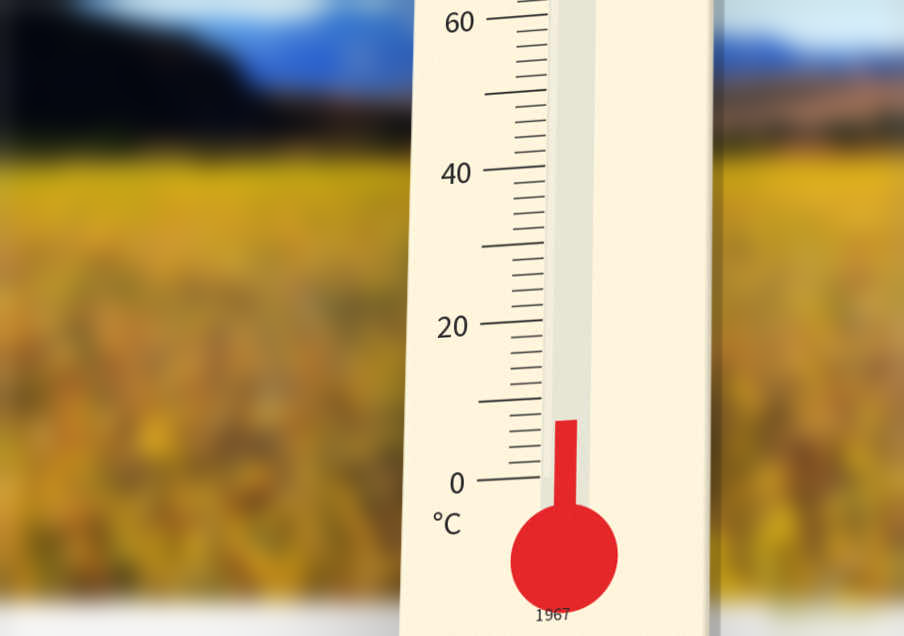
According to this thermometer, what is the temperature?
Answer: 7 °C
